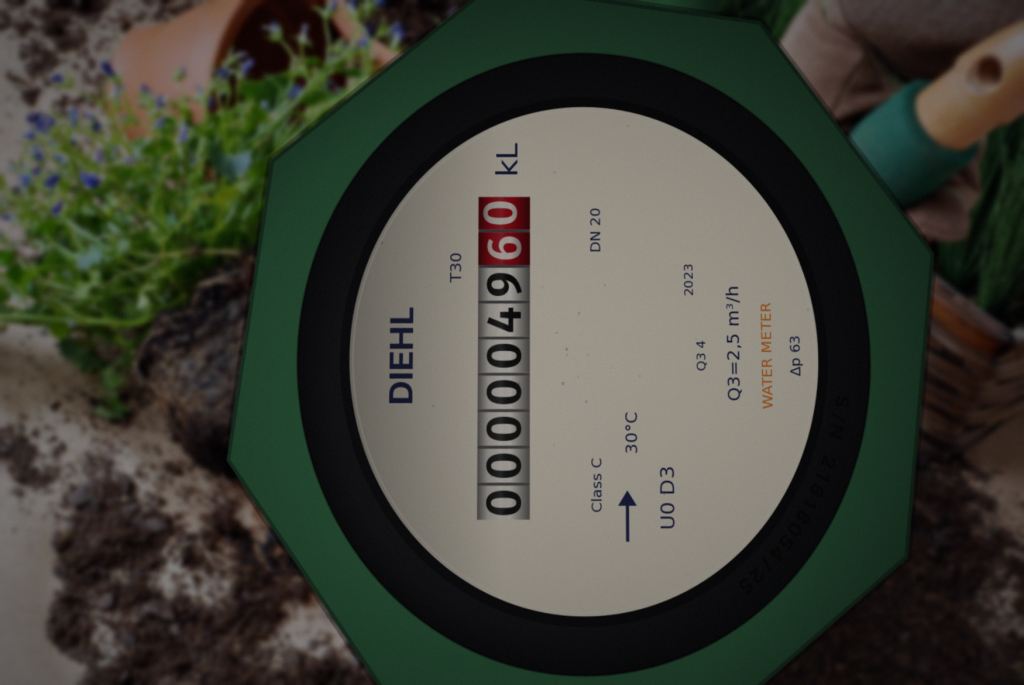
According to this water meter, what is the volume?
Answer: 49.60 kL
